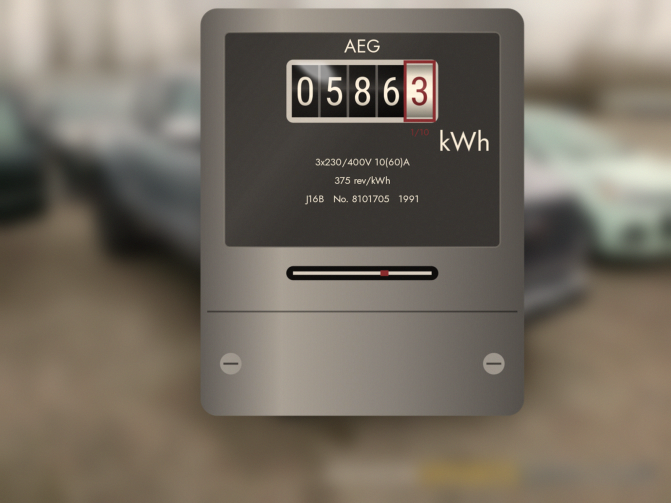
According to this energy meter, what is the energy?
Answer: 586.3 kWh
